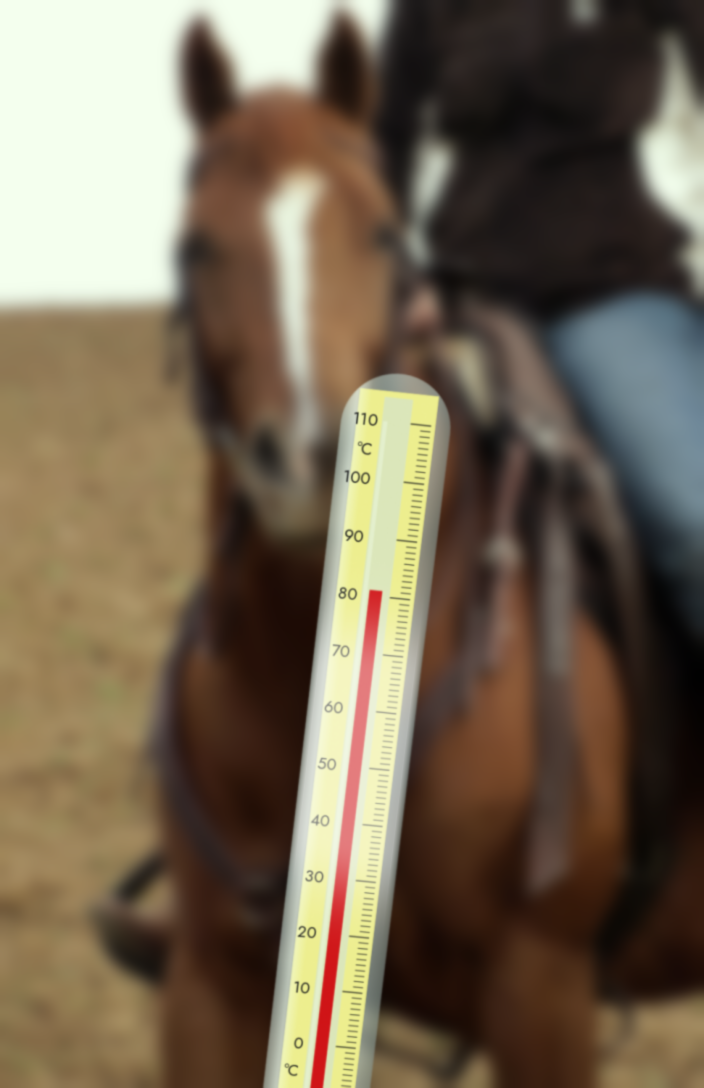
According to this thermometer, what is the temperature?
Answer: 81 °C
